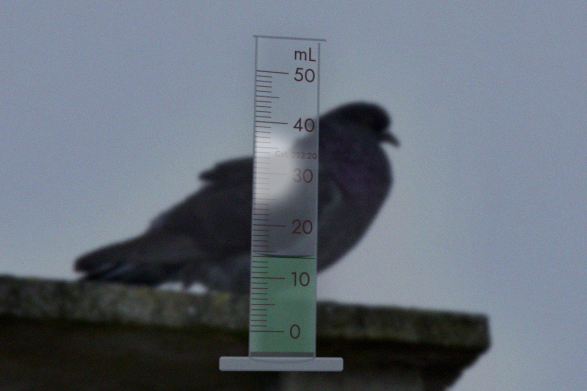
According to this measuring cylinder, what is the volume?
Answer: 14 mL
